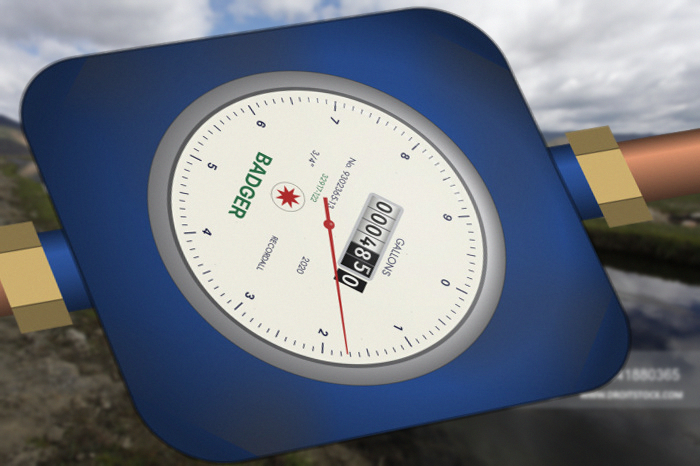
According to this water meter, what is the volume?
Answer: 4851.7 gal
